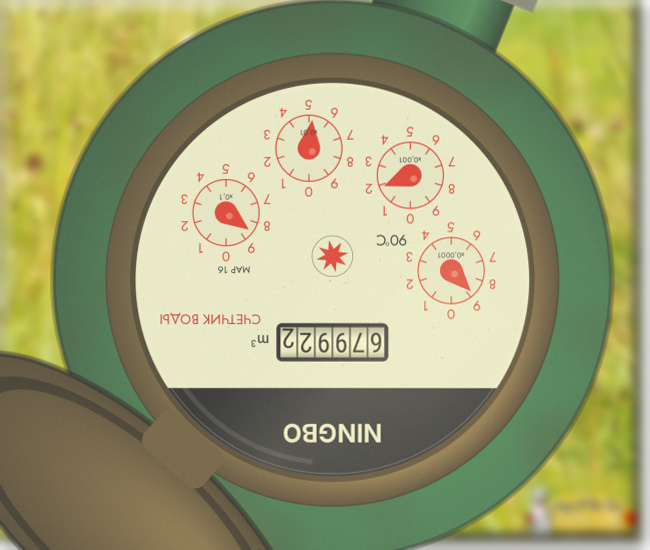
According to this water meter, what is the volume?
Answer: 679921.8518 m³
